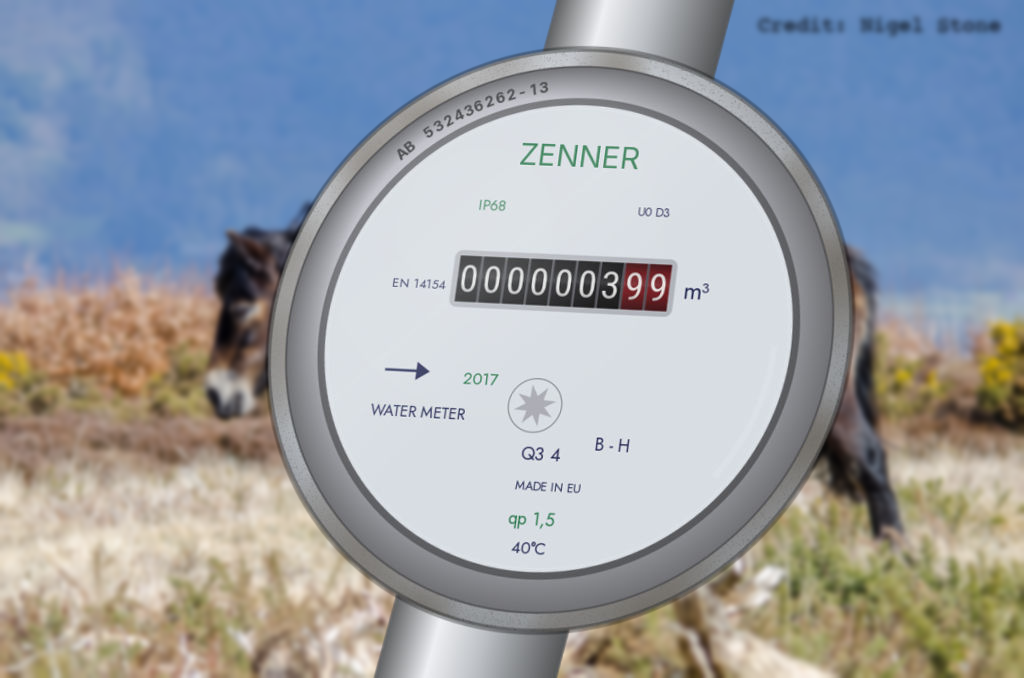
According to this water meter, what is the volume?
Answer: 3.99 m³
